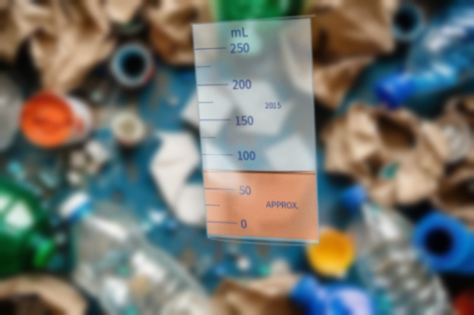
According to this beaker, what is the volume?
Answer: 75 mL
